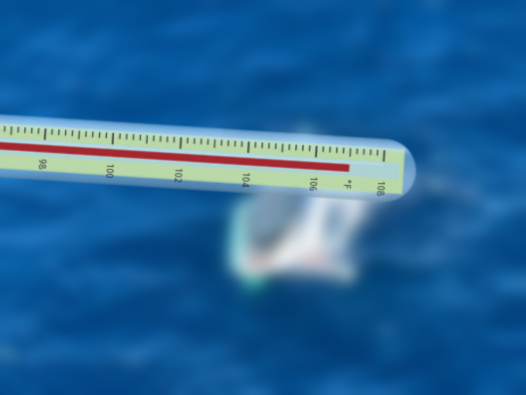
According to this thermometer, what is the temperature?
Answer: 107 °F
